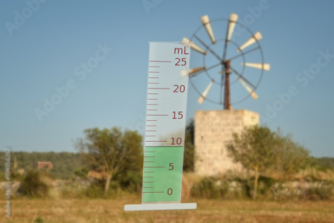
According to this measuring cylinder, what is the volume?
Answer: 9 mL
